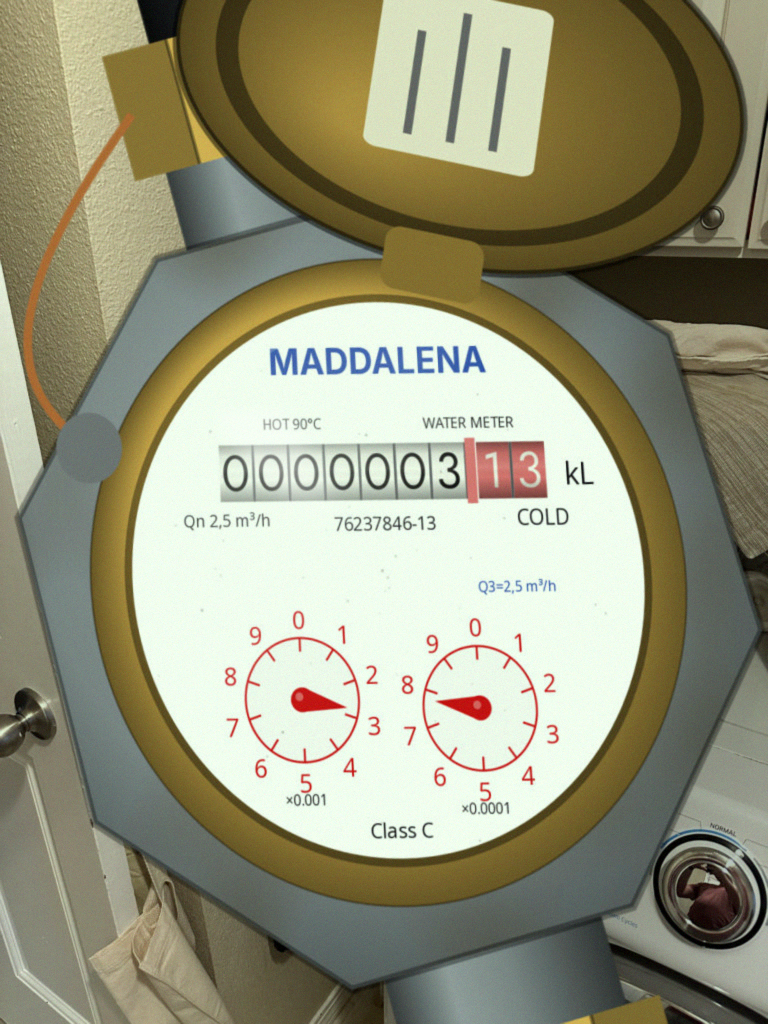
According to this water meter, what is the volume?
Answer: 3.1327 kL
